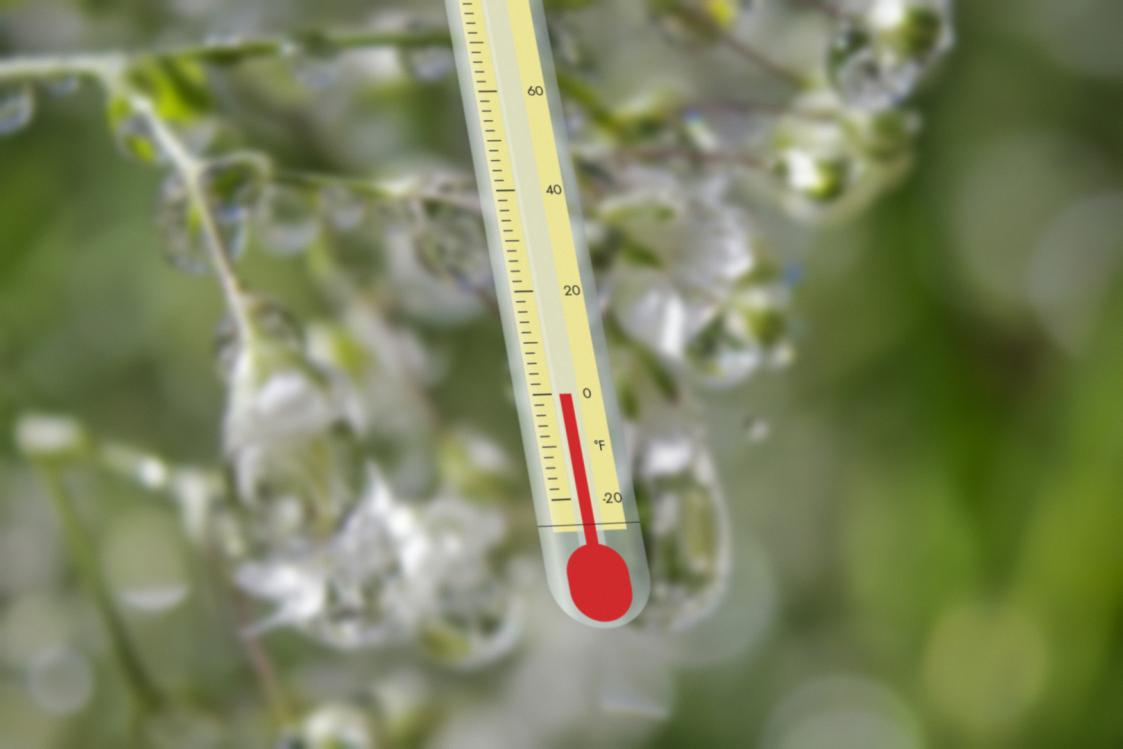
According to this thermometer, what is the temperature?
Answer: 0 °F
